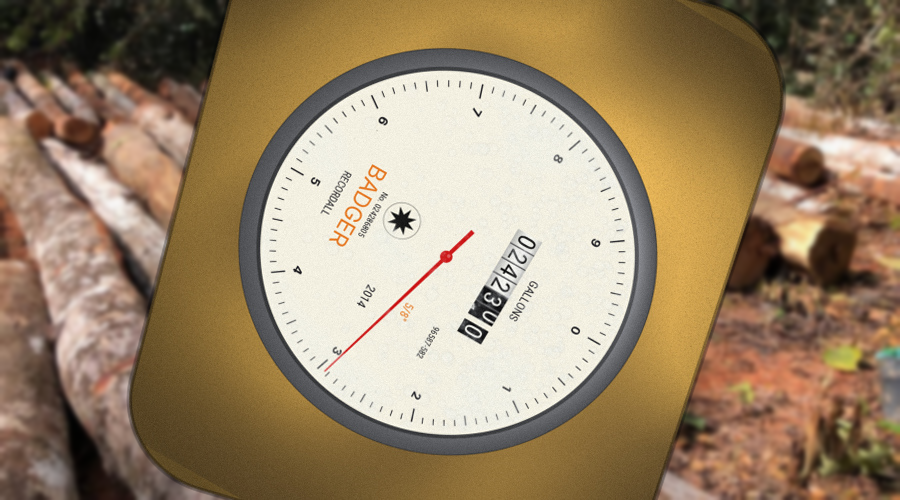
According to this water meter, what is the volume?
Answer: 242302.9 gal
